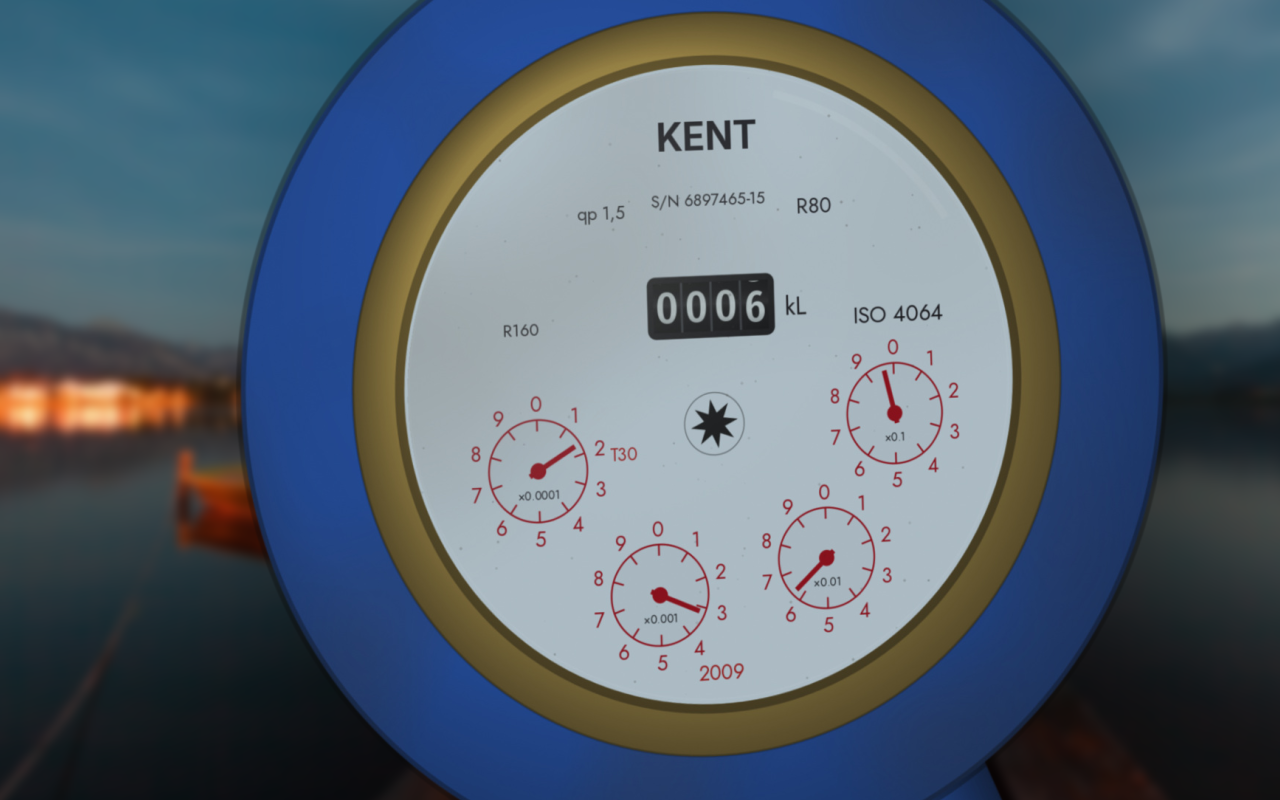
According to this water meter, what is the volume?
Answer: 5.9631 kL
